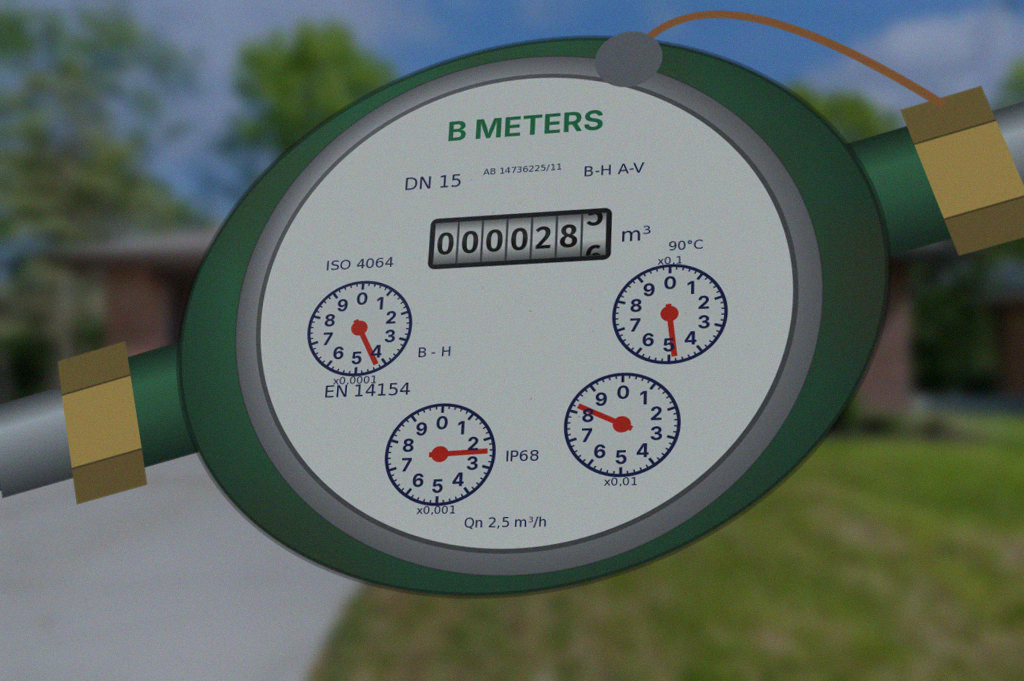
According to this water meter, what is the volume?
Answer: 285.4824 m³
